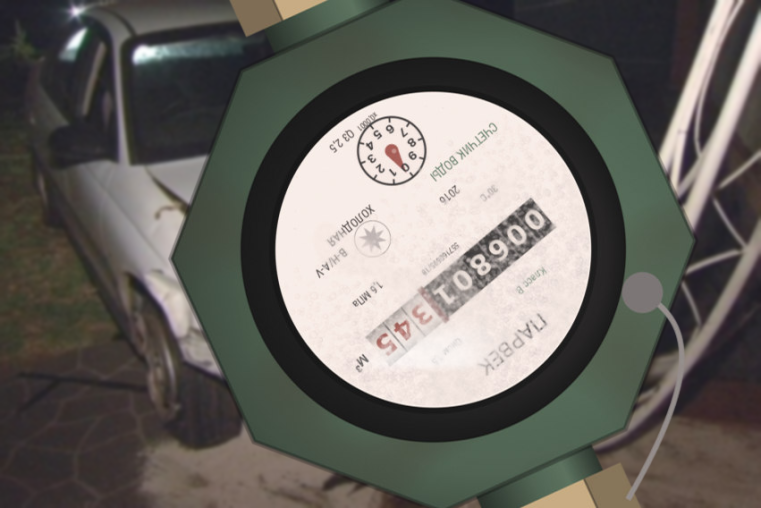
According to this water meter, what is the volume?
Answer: 6801.3450 m³
